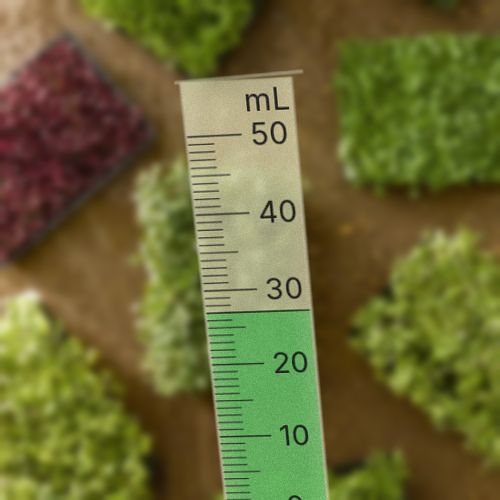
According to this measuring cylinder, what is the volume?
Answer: 27 mL
